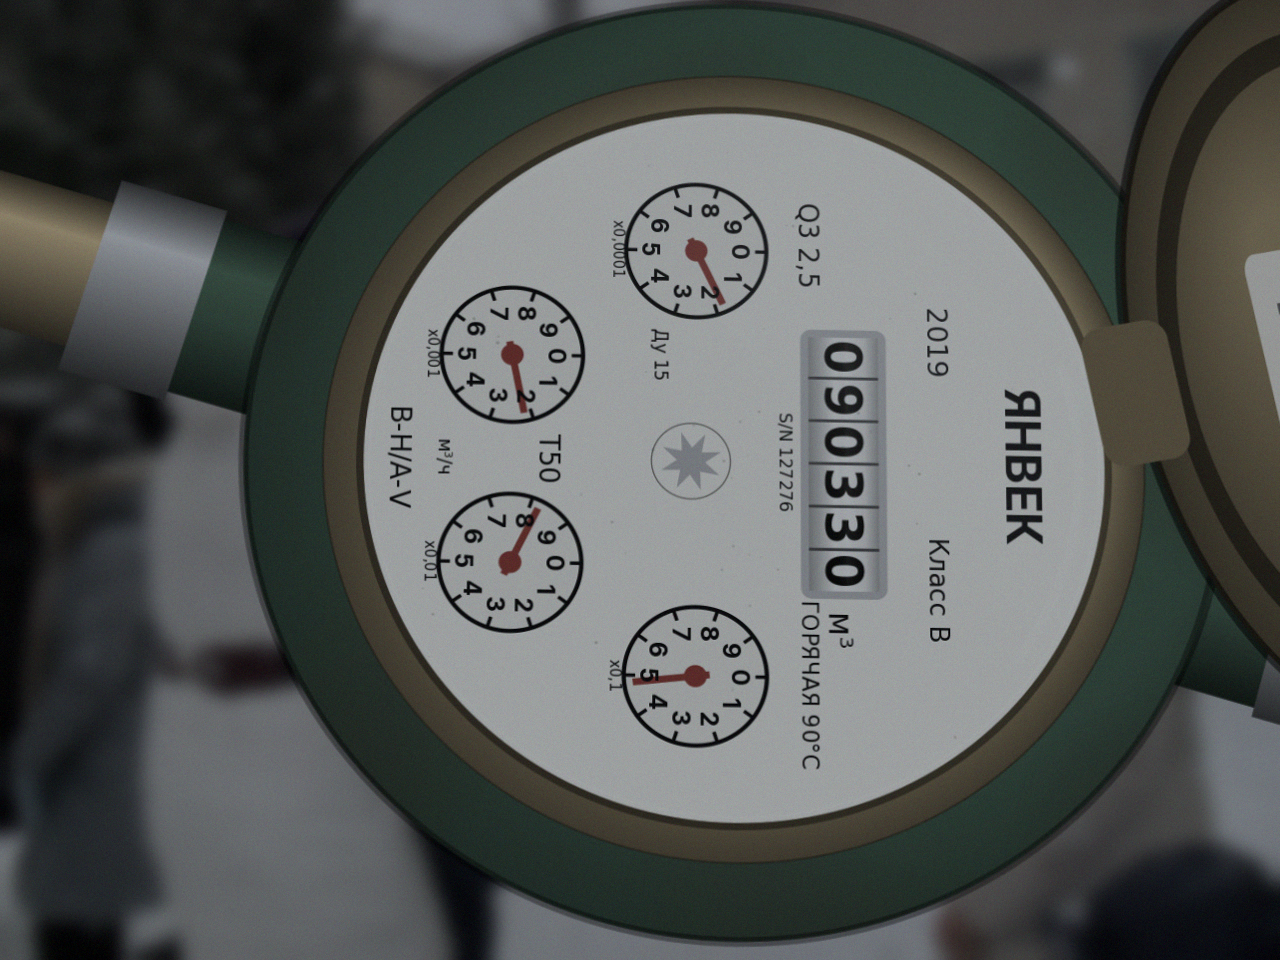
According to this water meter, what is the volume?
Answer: 90330.4821 m³
